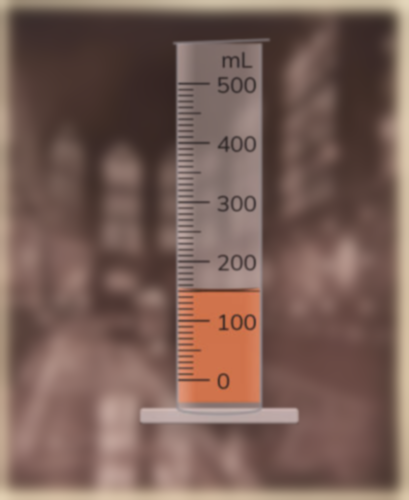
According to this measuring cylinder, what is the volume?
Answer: 150 mL
